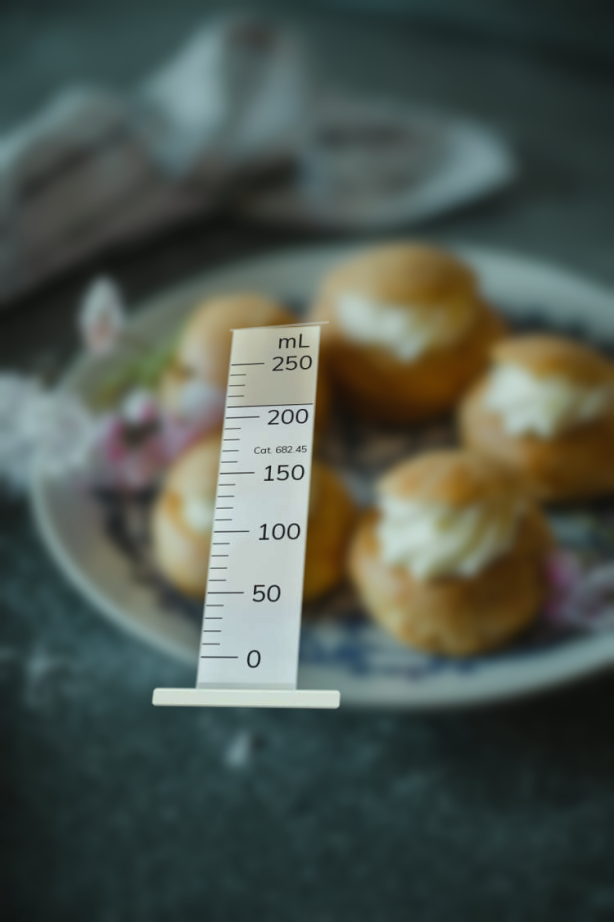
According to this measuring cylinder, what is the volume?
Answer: 210 mL
